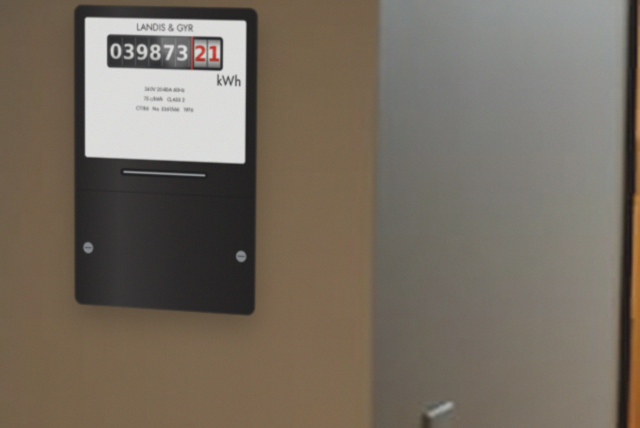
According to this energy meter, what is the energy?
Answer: 39873.21 kWh
